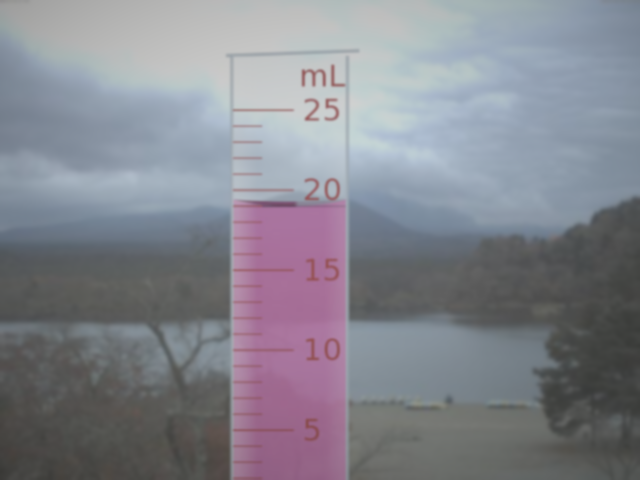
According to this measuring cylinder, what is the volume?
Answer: 19 mL
